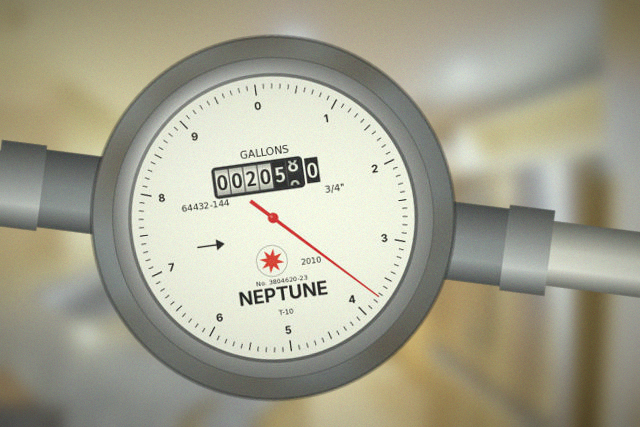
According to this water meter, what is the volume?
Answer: 20583.7 gal
